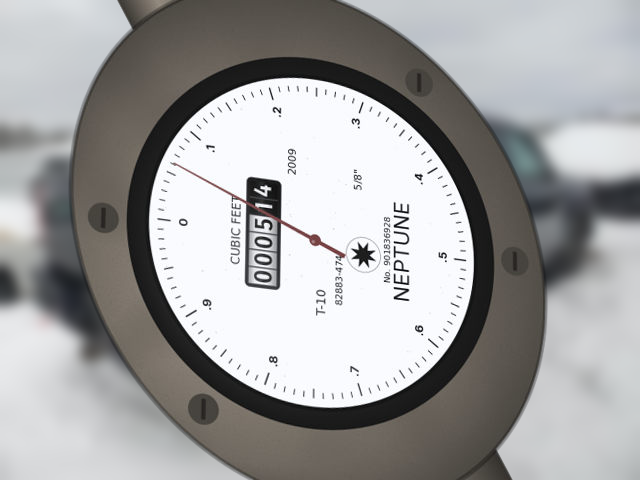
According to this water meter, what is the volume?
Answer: 514.06 ft³
